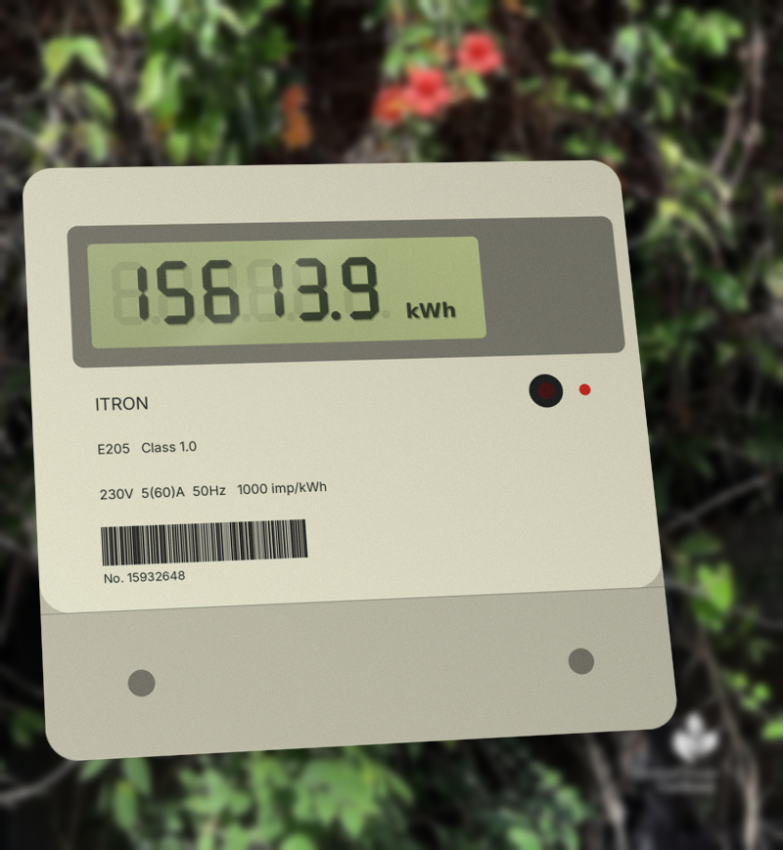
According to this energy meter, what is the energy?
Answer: 15613.9 kWh
